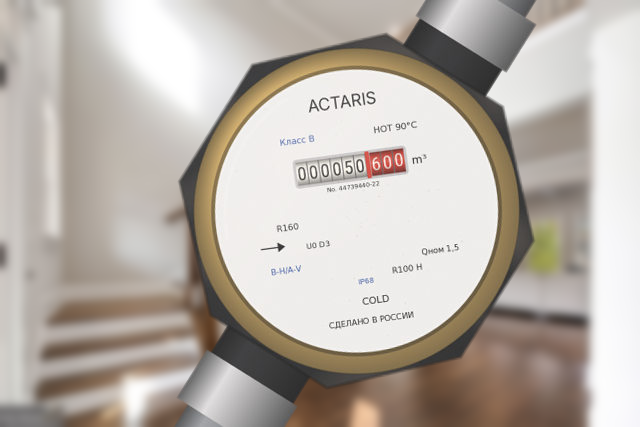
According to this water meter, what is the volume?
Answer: 50.600 m³
